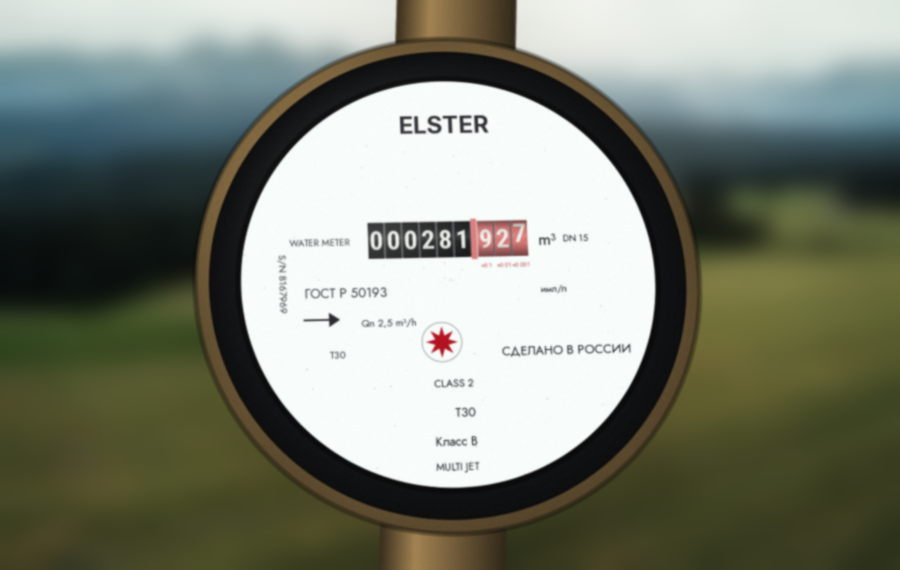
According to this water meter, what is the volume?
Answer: 281.927 m³
